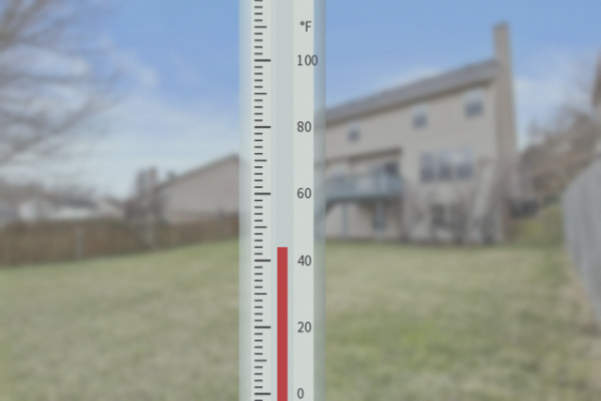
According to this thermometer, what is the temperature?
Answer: 44 °F
